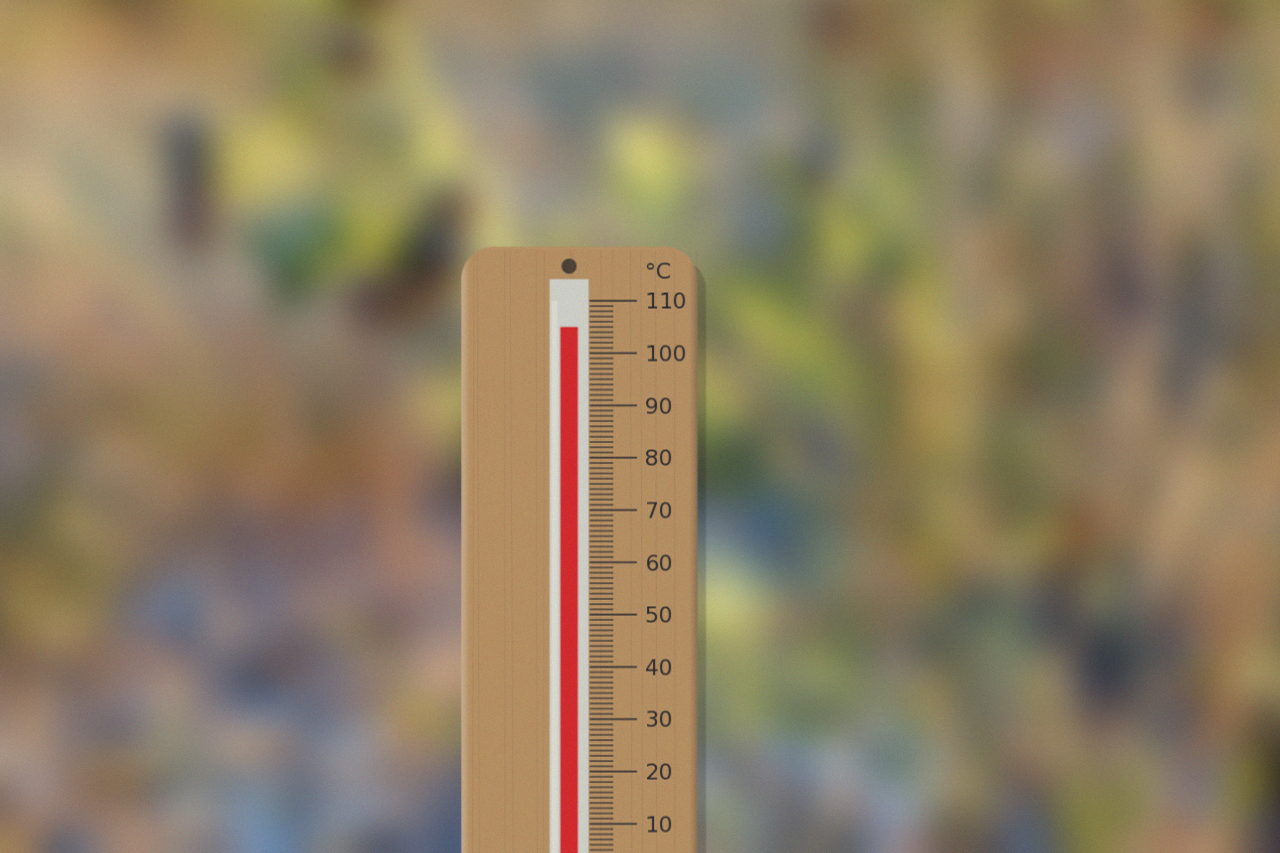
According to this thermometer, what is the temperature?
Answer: 105 °C
